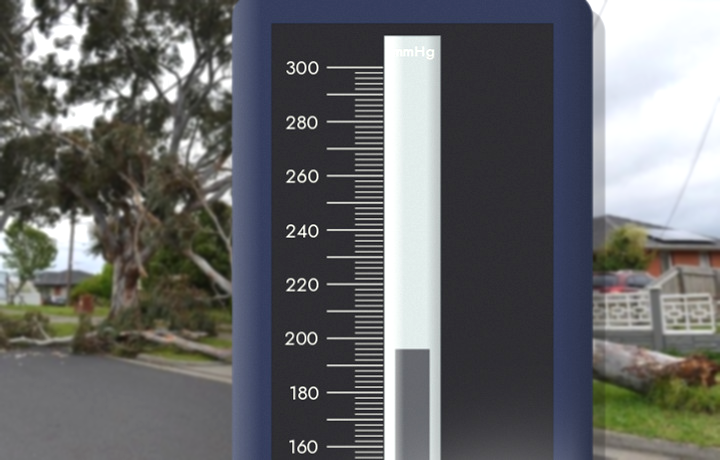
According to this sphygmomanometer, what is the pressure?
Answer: 196 mmHg
